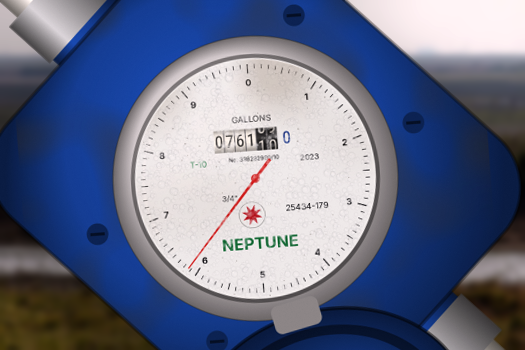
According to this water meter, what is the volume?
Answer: 761096.1 gal
